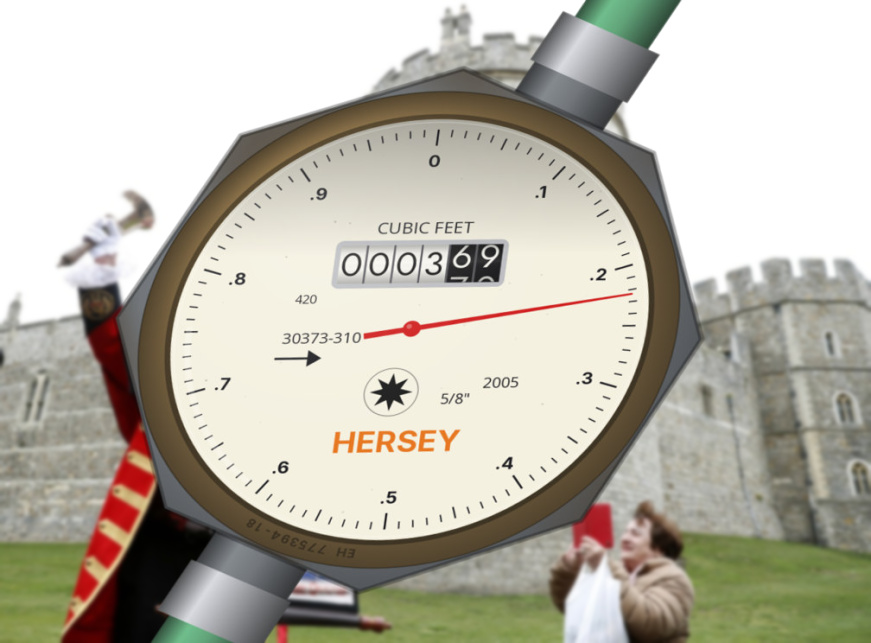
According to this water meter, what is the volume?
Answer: 369.22 ft³
